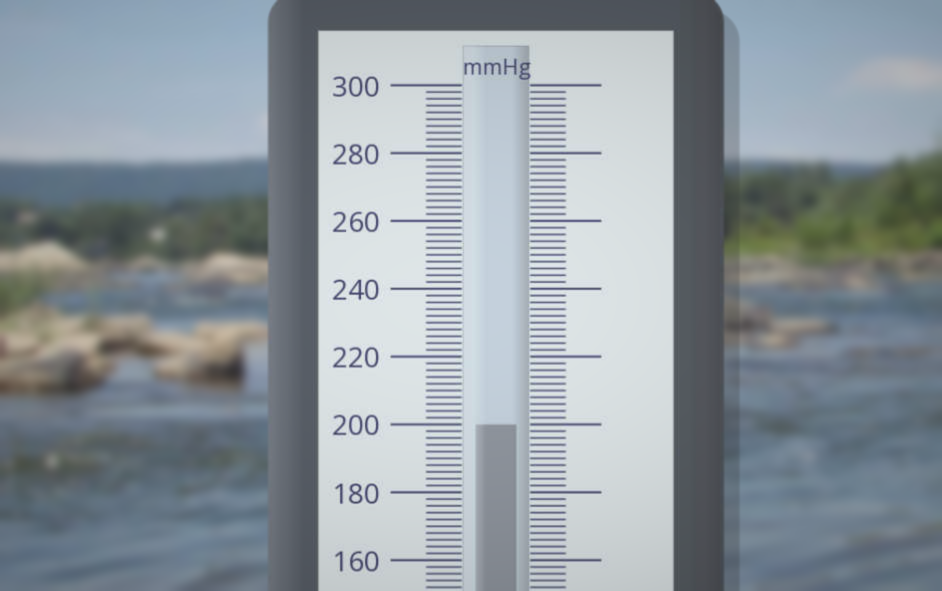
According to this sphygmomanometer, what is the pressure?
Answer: 200 mmHg
